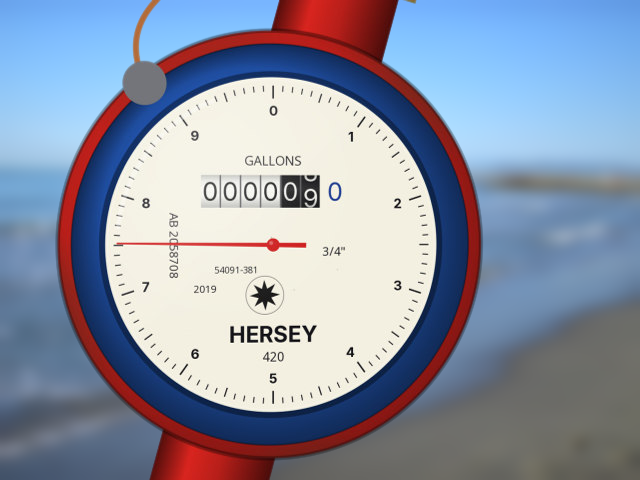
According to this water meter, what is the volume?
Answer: 87.5 gal
